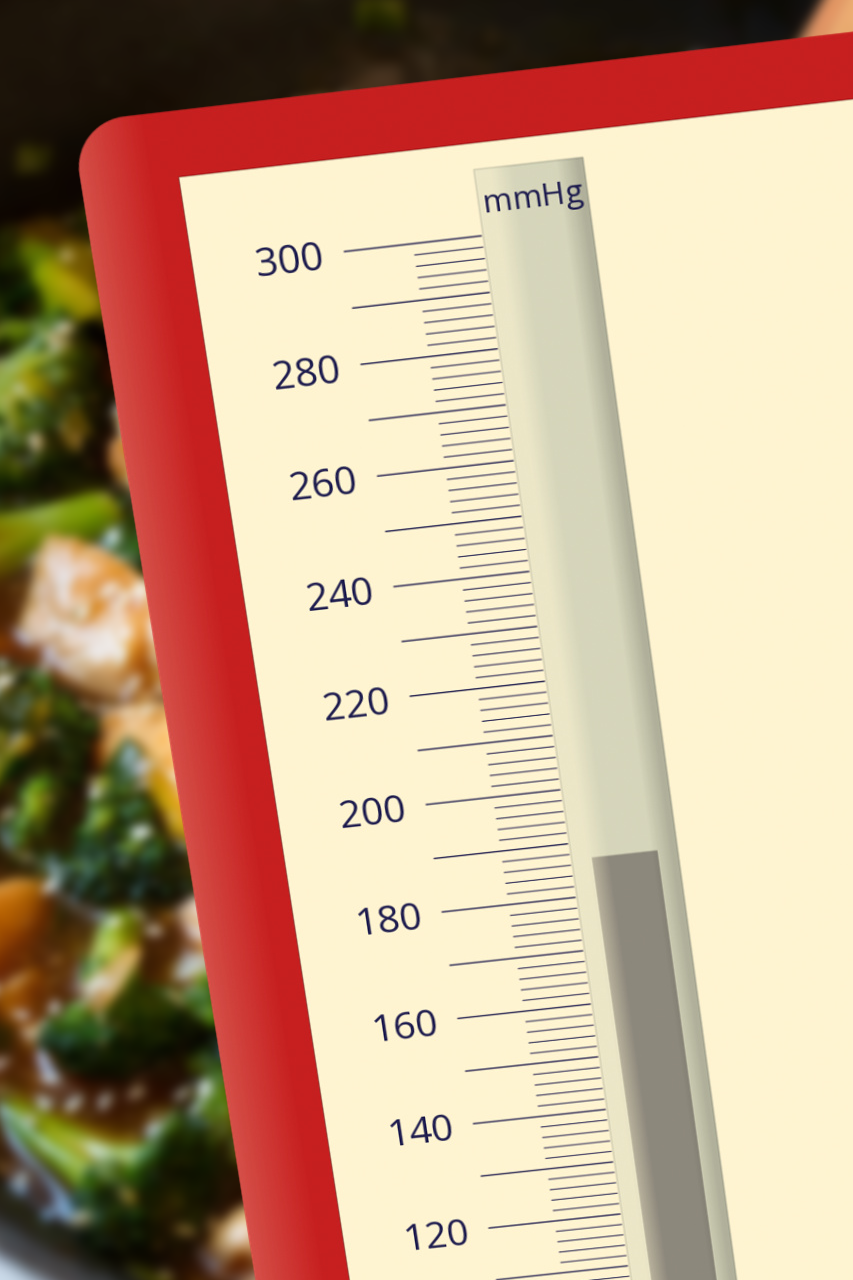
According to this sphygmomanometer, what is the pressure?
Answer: 187 mmHg
